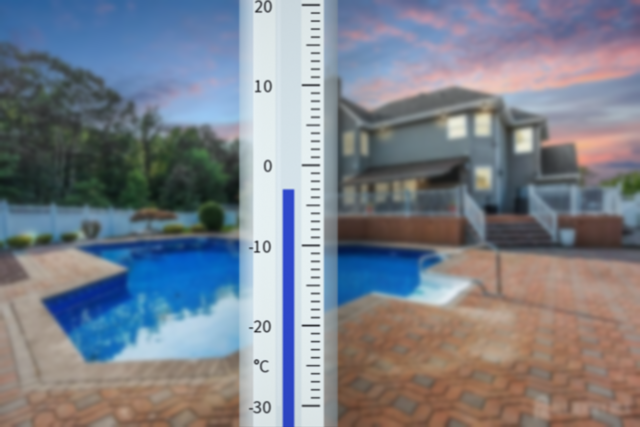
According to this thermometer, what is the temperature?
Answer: -3 °C
